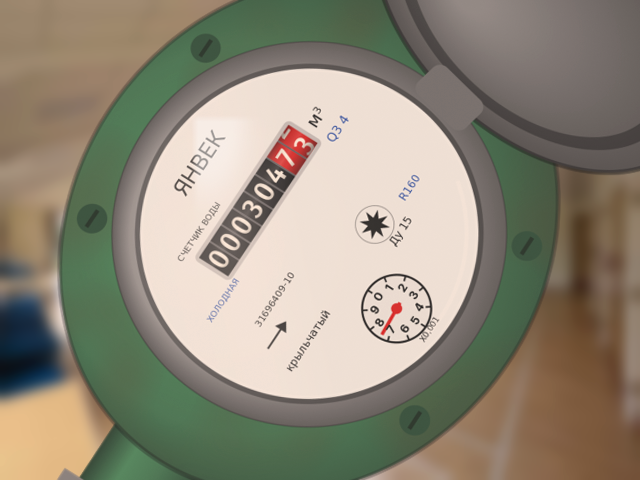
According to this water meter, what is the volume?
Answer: 304.727 m³
